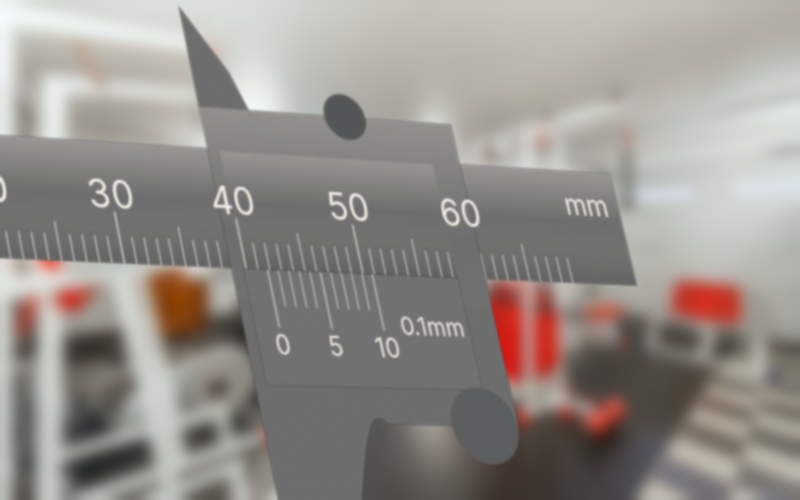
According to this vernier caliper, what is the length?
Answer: 41.8 mm
